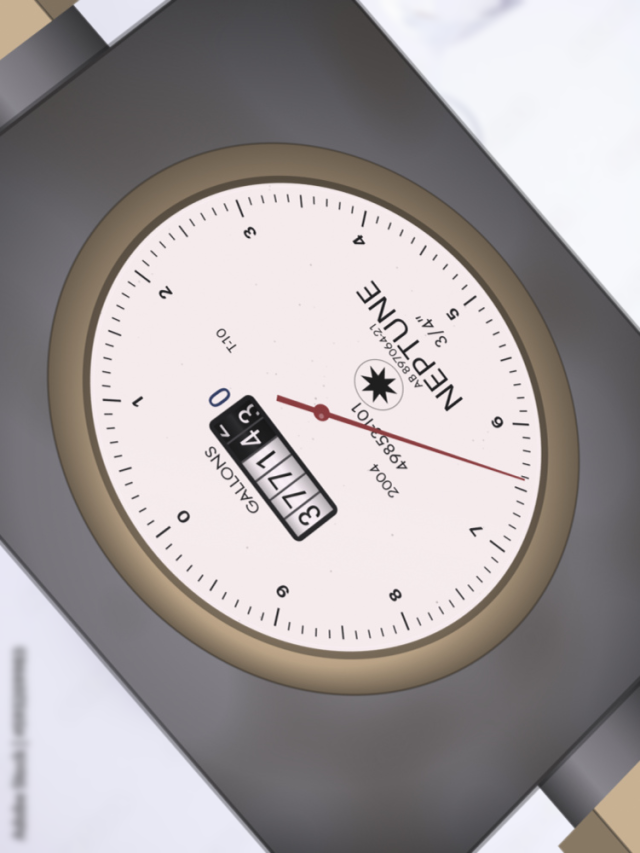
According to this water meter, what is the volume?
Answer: 3771426.4 gal
